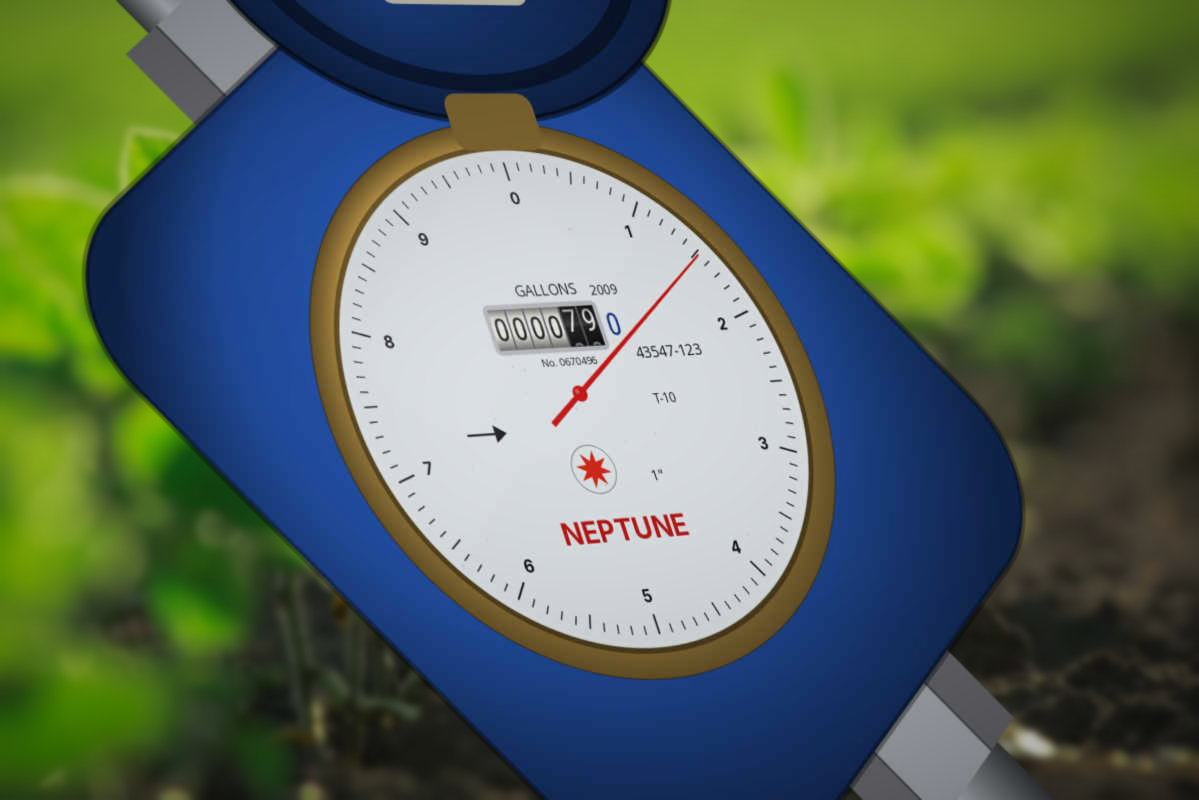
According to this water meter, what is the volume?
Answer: 791.5 gal
